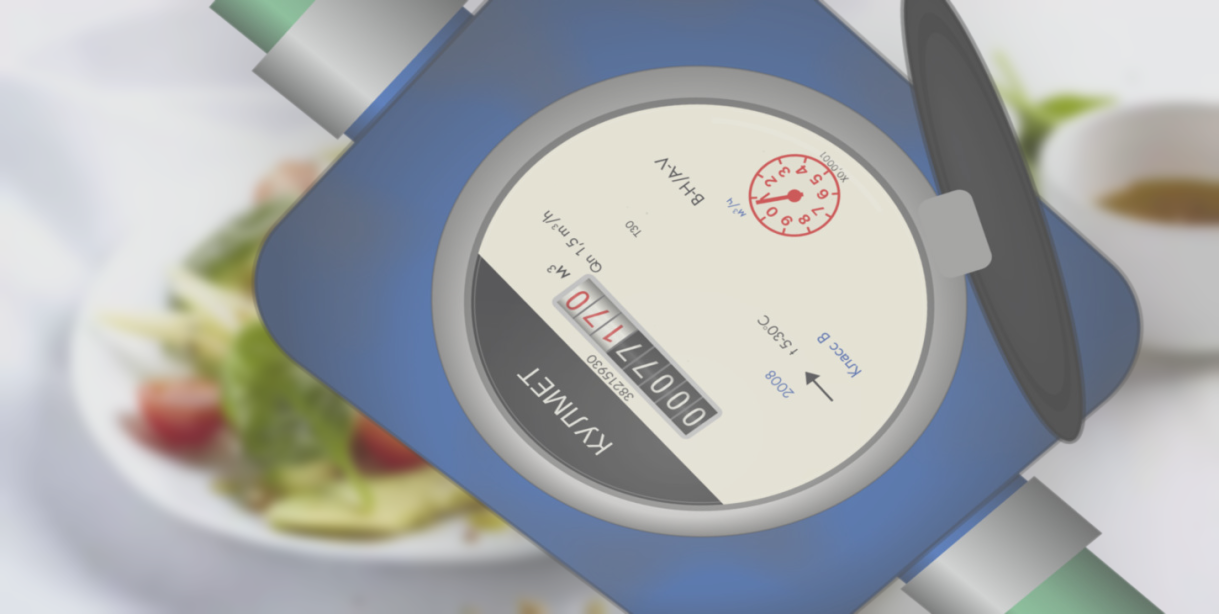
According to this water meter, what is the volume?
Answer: 77.1700 m³
